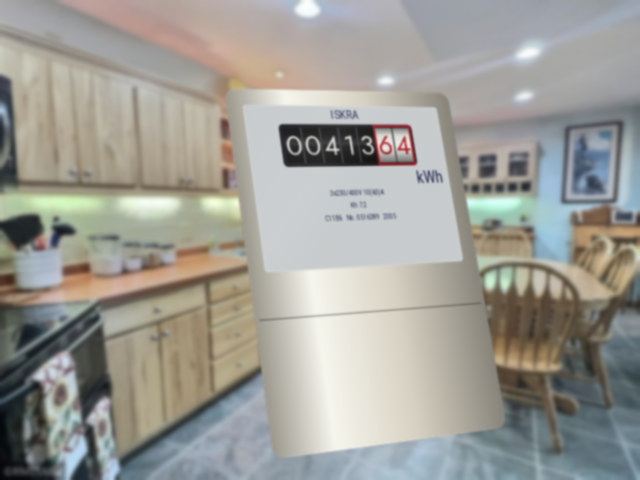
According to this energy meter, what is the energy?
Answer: 413.64 kWh
